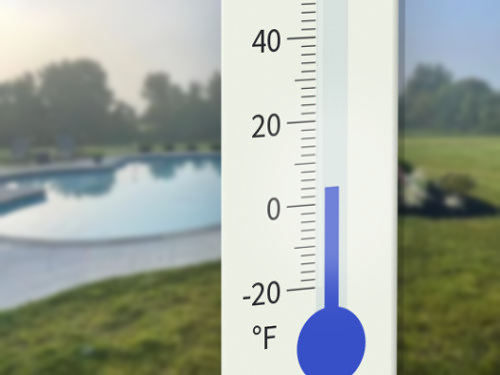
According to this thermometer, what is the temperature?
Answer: 4 °F
